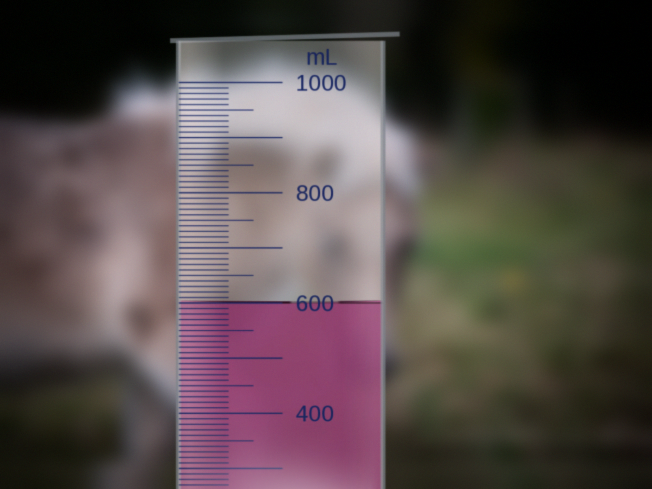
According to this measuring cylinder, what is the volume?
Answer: 600 mL
